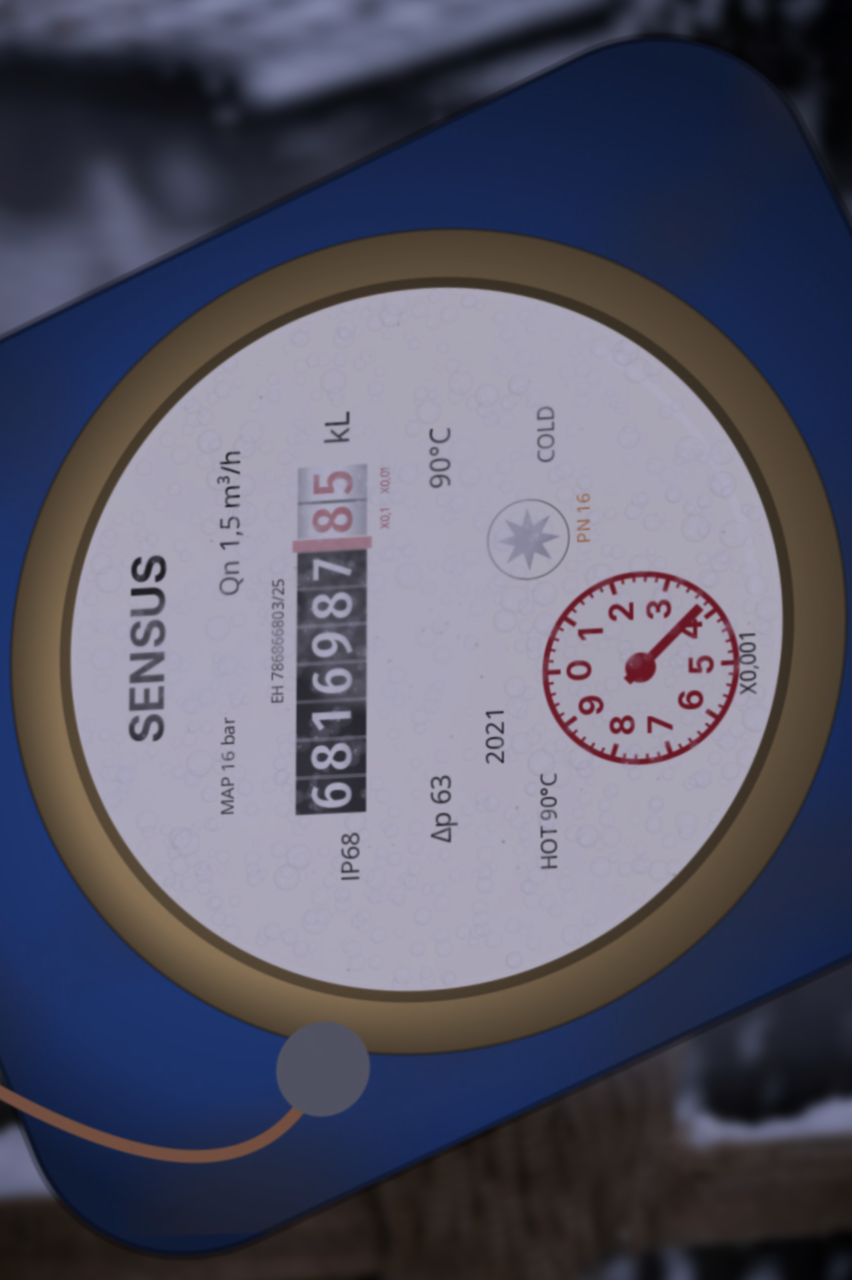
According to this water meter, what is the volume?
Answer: 6816987.853 kL
